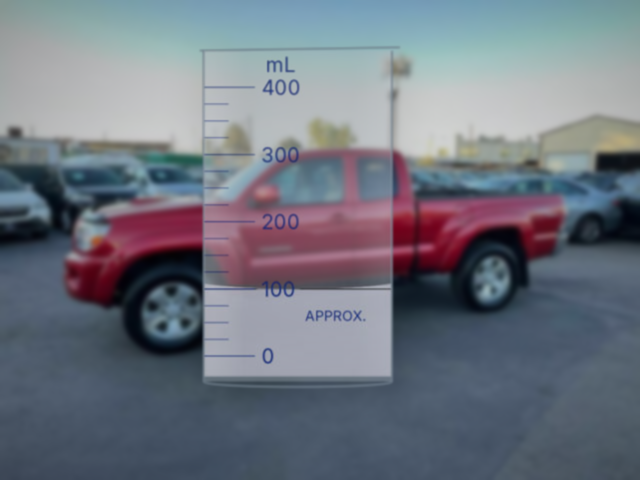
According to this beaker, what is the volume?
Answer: 100 mL
